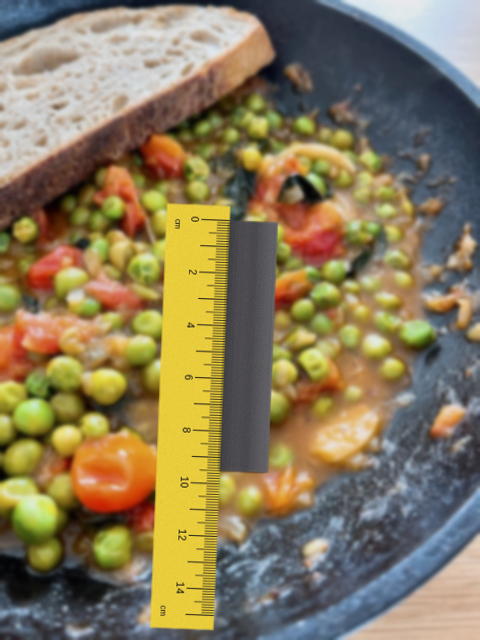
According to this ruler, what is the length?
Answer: 9.5 cm
